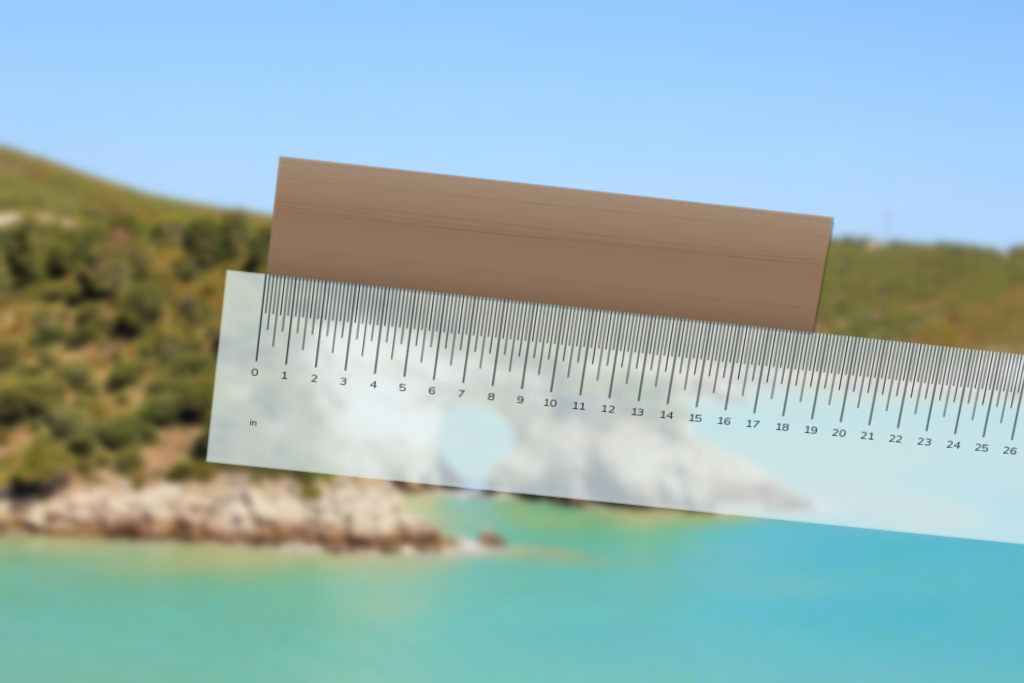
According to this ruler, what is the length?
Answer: 18.5 in
